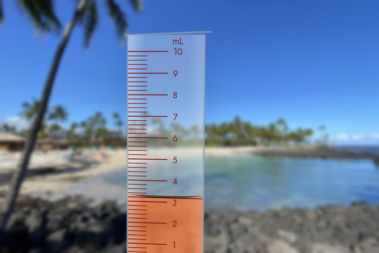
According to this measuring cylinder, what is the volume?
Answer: 3.2 mL
